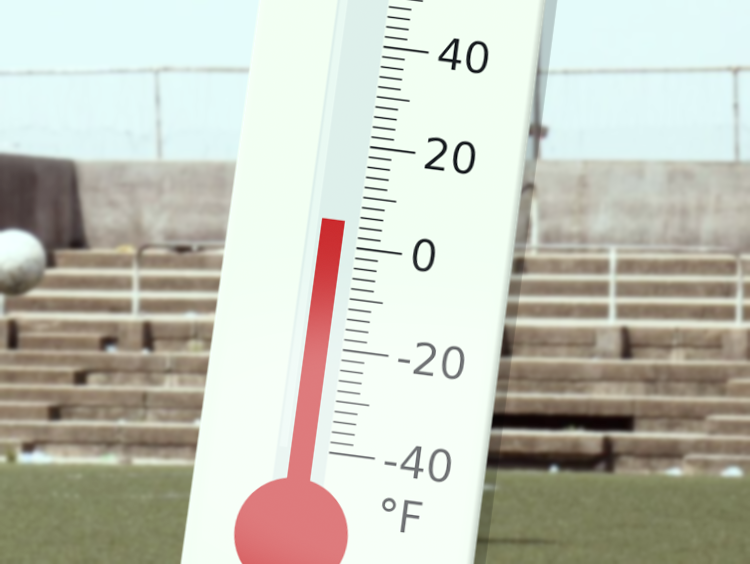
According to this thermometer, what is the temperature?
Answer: 5 °F
